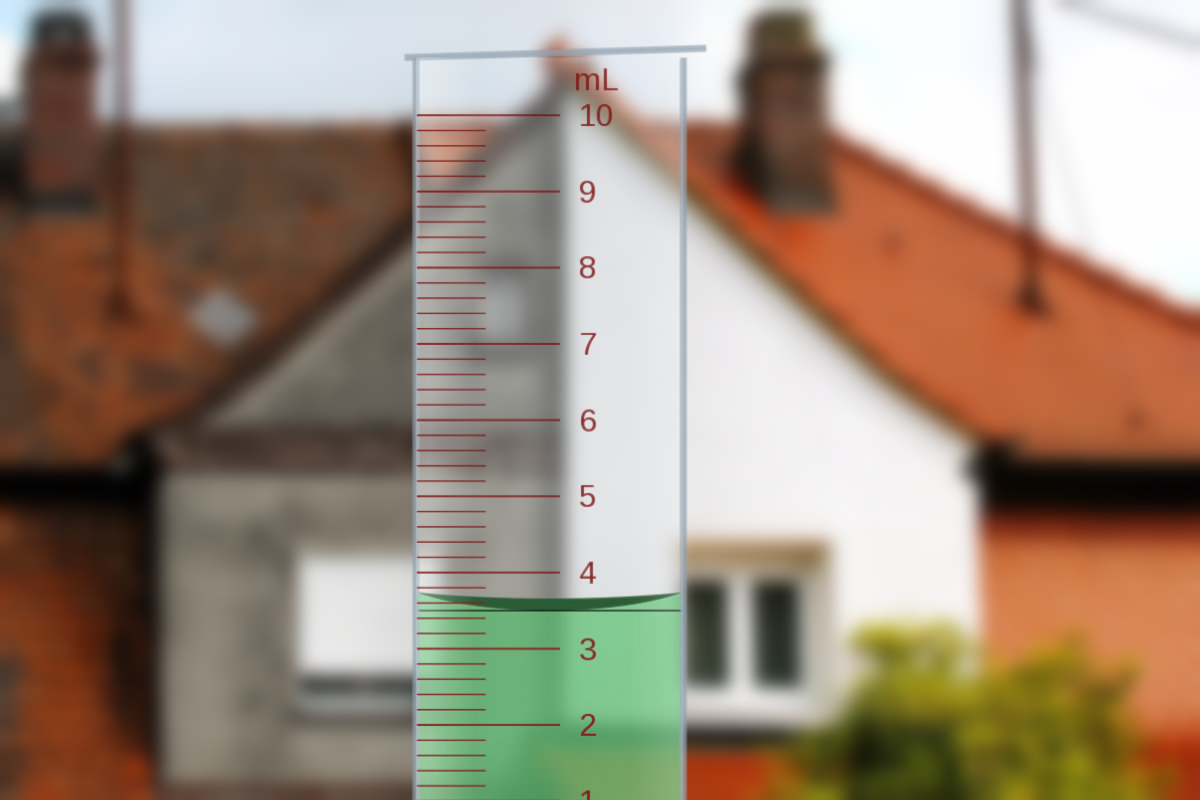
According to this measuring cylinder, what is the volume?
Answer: 3.5 mL
